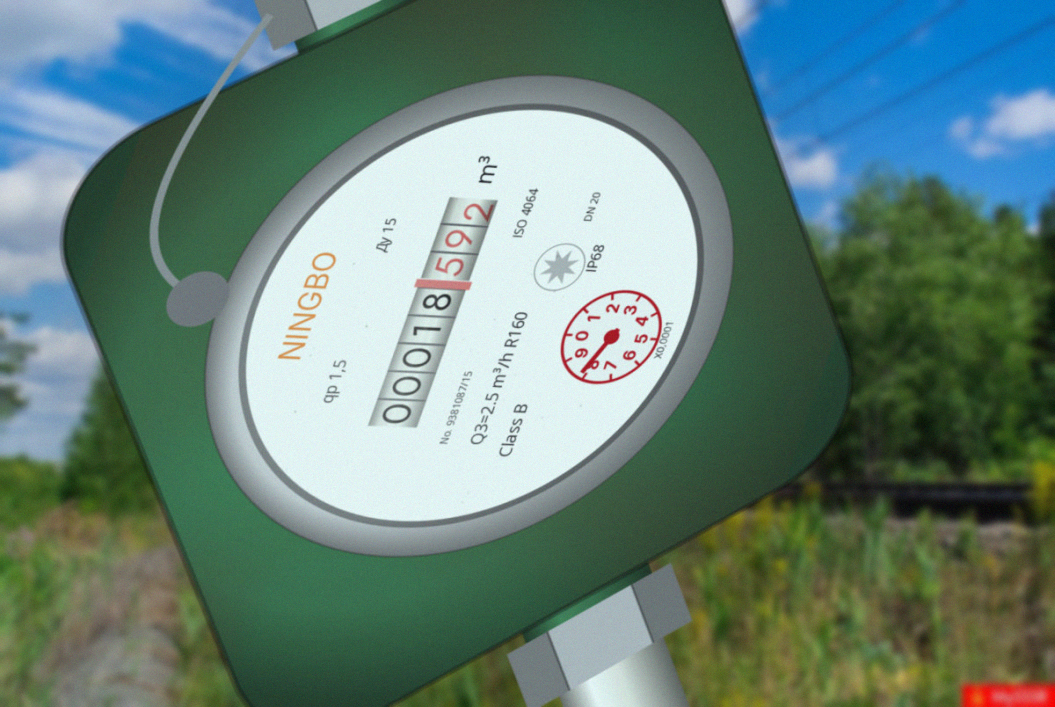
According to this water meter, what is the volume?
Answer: 18.5918 m³
